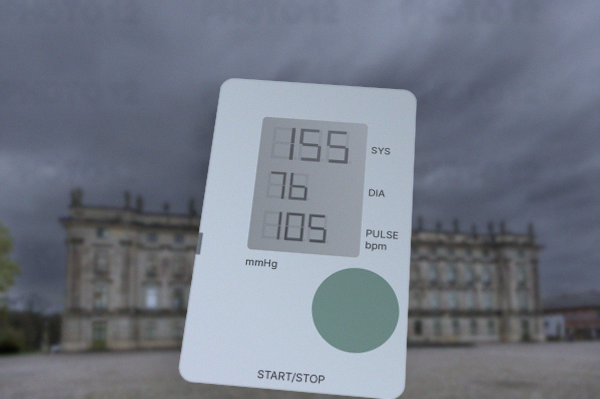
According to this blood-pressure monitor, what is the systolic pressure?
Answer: 155 mmHg
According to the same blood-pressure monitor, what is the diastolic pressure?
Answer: 76 mmHg
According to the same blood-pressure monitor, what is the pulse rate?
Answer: 105 bpm
